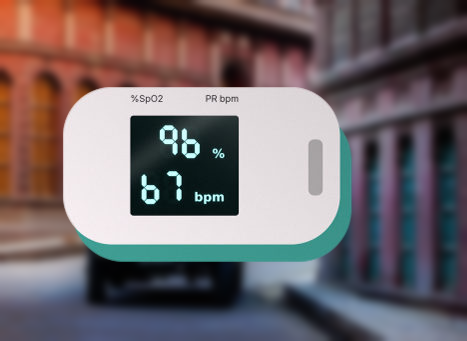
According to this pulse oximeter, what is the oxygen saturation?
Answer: 96 %
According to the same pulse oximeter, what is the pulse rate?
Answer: 67 bpm
